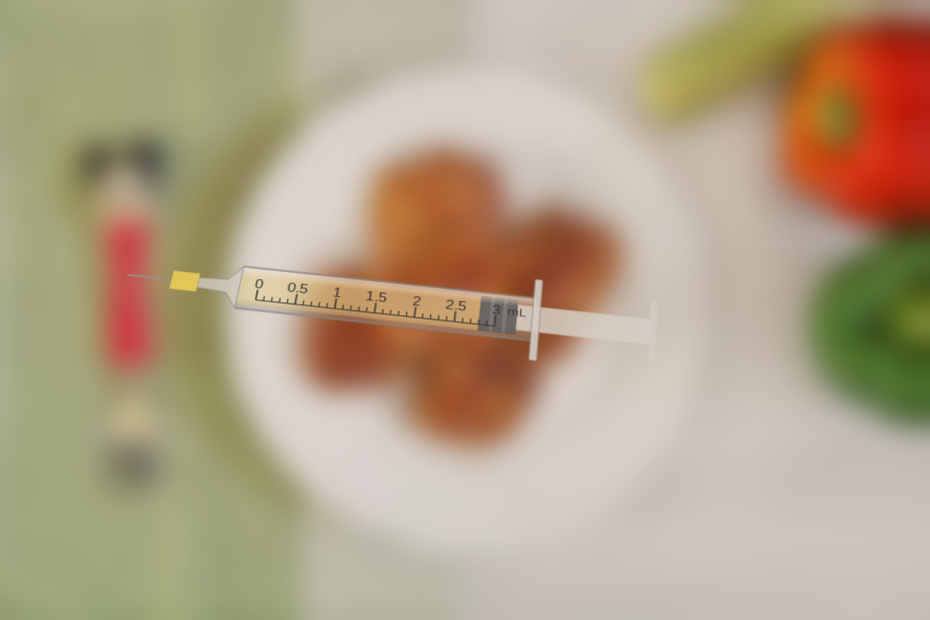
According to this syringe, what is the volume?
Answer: 2.8 mL
